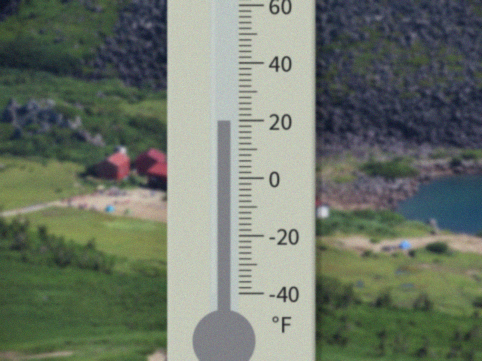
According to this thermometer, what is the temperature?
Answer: 20 °F
